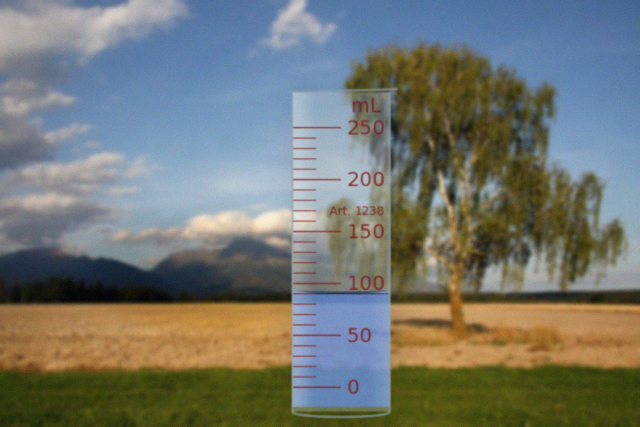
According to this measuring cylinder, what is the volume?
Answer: 90 mL
